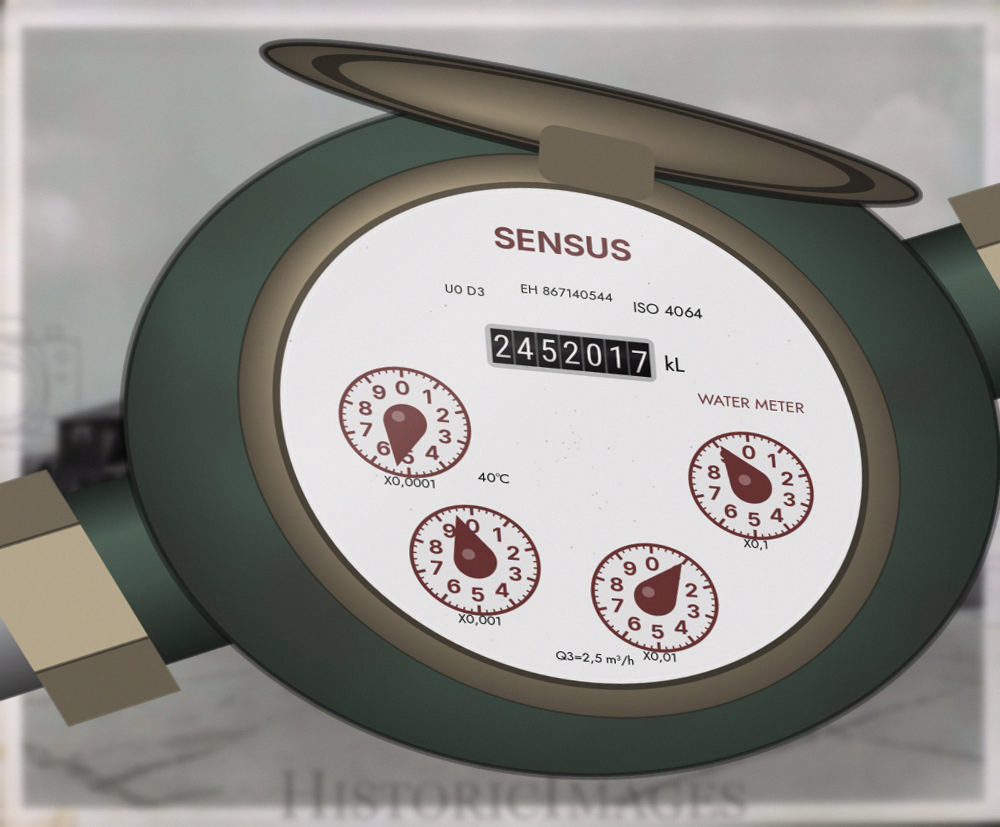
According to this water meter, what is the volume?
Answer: 2452016.9095 kL
